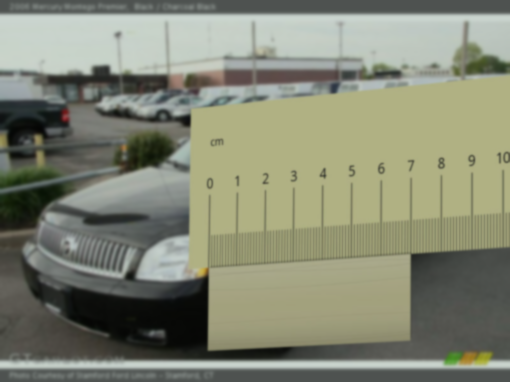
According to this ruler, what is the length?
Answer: 7 cm
